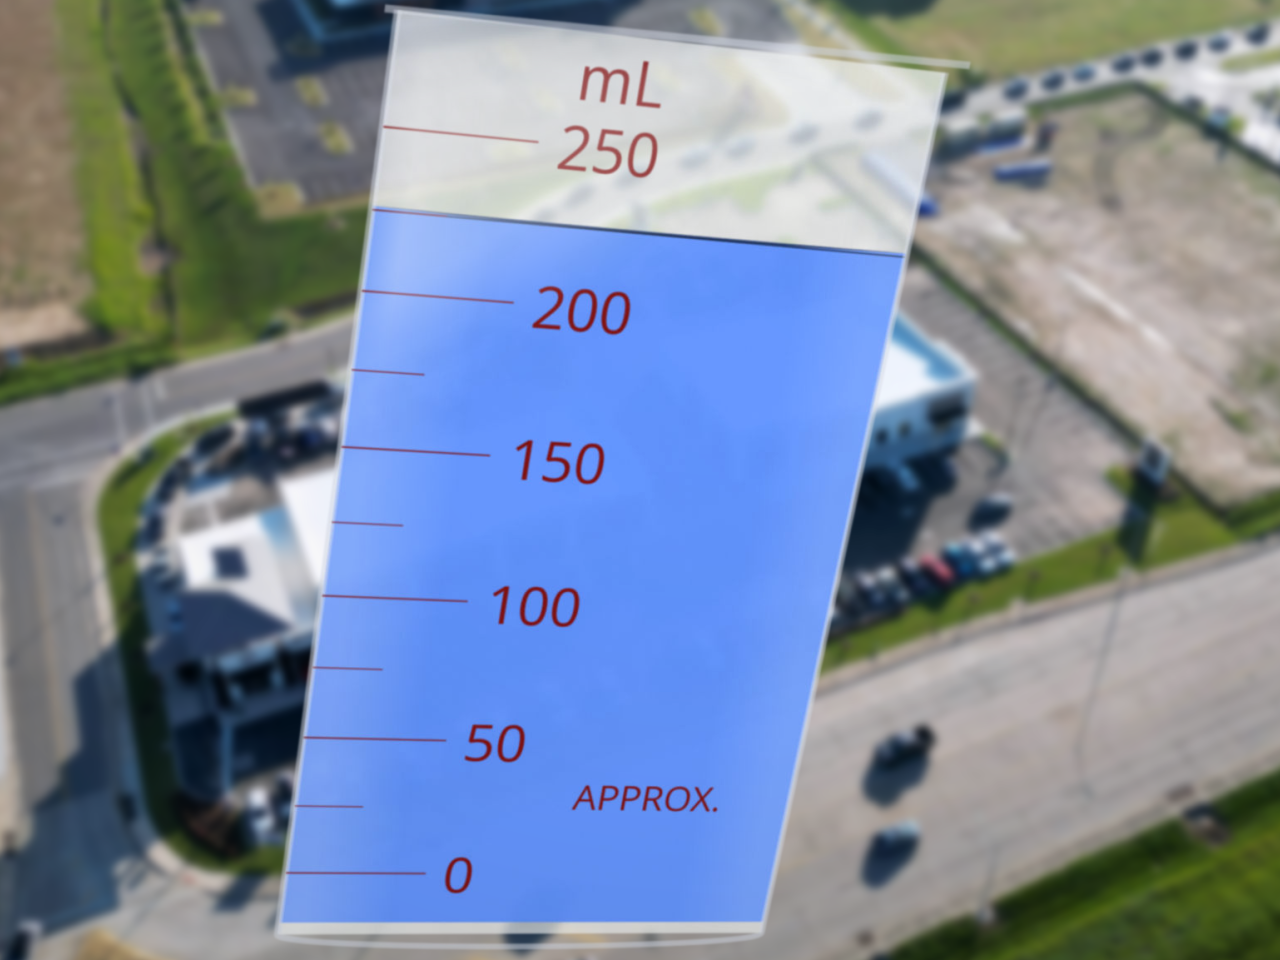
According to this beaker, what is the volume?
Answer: 225 mL
